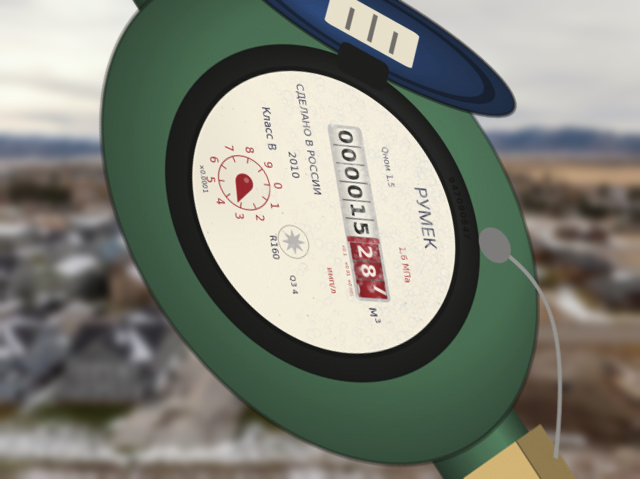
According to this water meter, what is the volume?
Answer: 15.2873 m³
